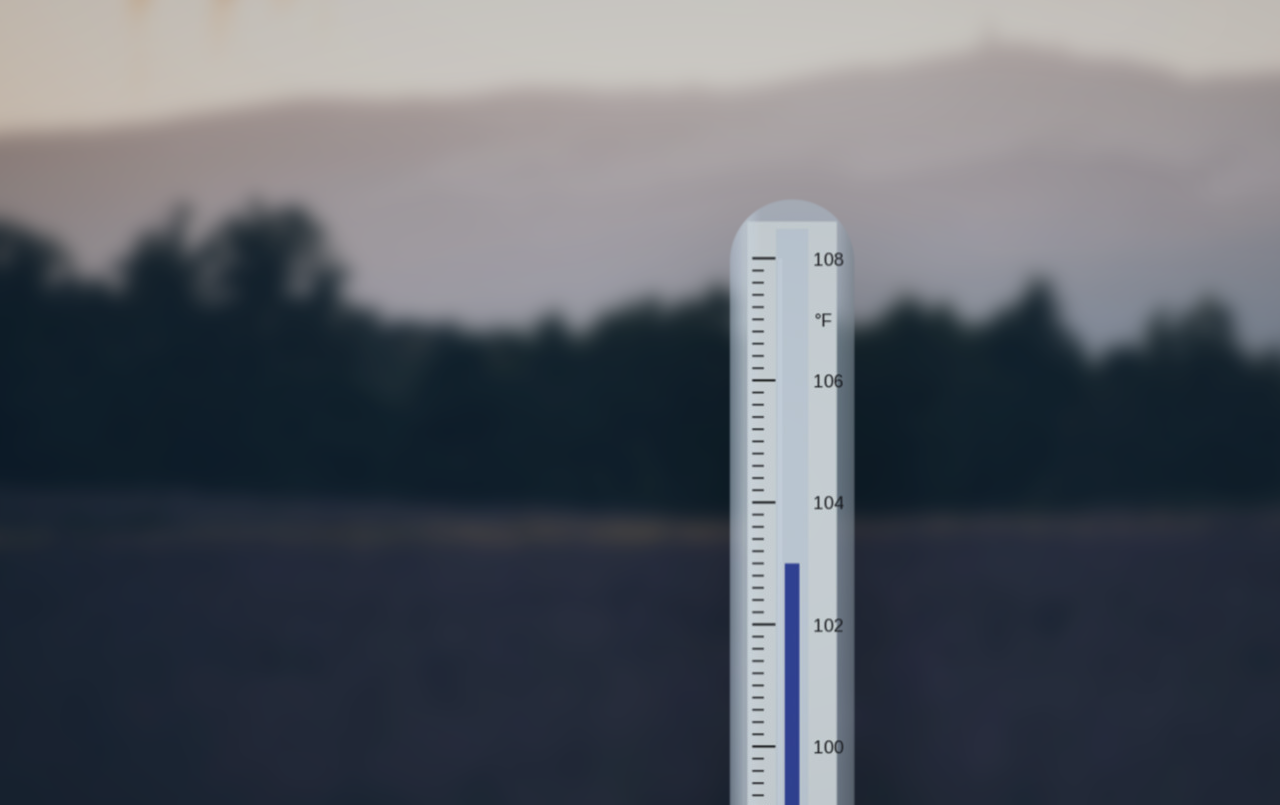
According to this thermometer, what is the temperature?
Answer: 103 °F
